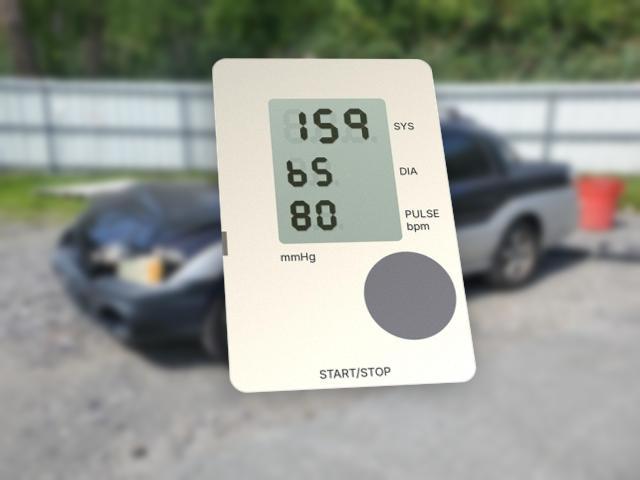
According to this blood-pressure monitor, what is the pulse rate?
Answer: 80 bpm
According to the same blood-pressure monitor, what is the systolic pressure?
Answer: 159 mmHg
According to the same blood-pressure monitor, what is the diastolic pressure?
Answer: 65 mmHg
